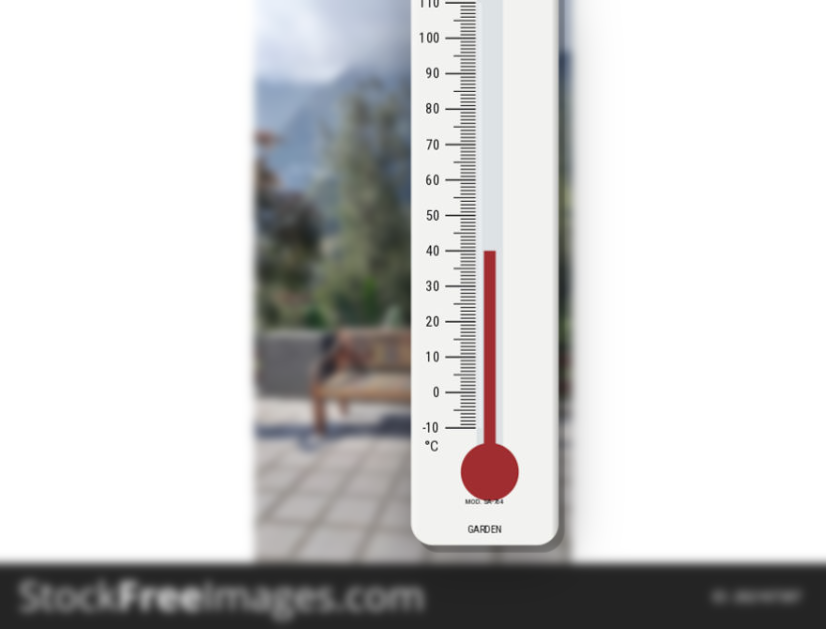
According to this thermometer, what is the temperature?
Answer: 40 °C
